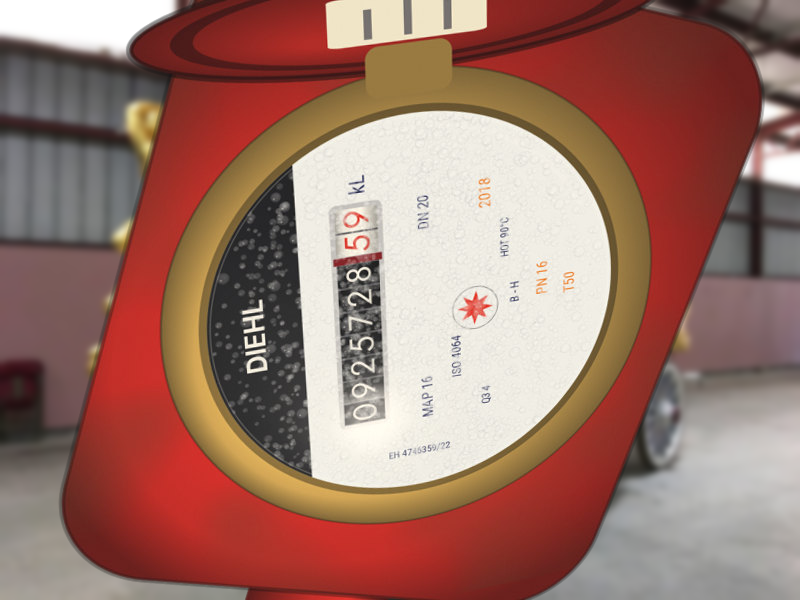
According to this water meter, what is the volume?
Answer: 925728.59 kL
